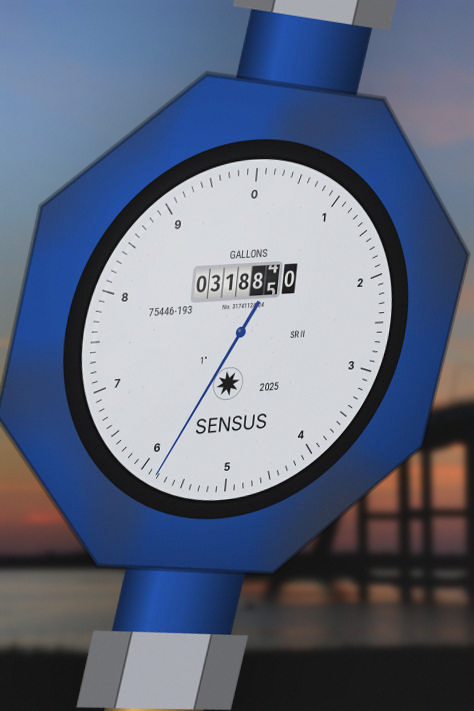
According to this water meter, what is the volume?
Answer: 318845.8 gal
